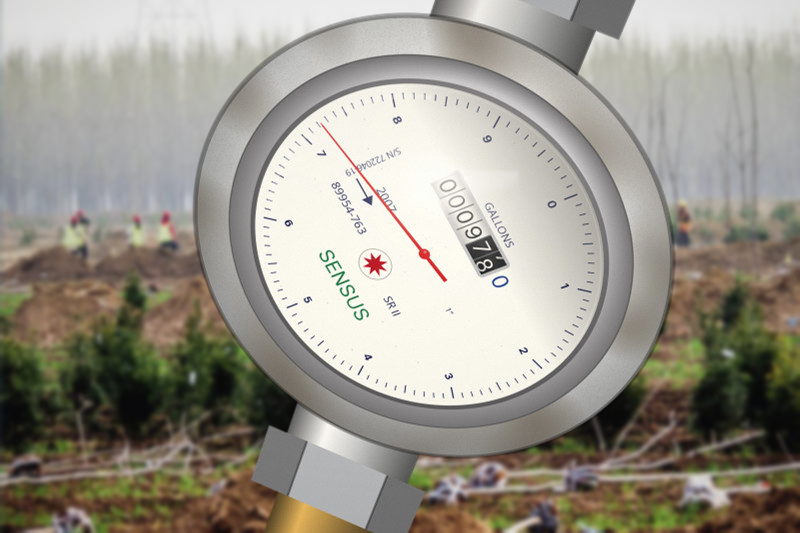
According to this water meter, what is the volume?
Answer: 9777.2 gal
